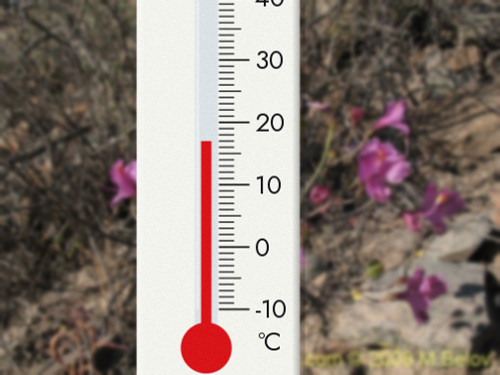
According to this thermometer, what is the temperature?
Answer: 17 °C
